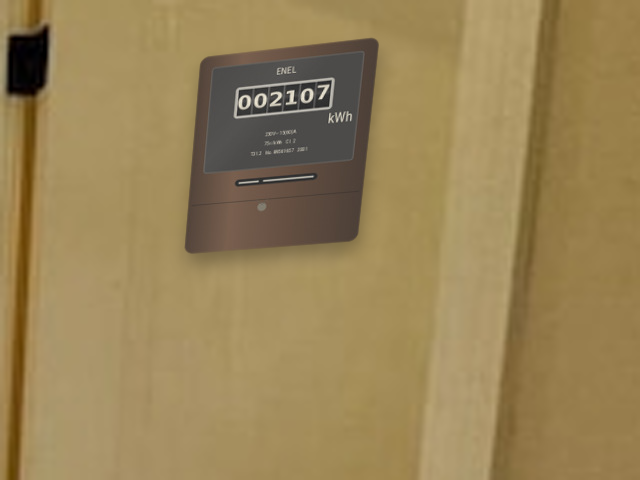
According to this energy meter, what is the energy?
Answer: 2107 kWh
